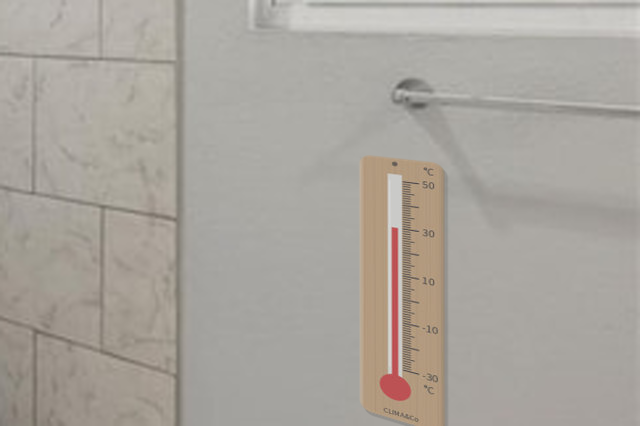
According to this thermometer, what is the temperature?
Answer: 30 °C
